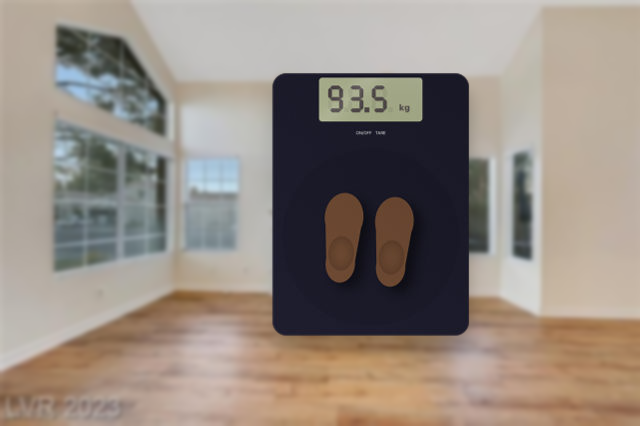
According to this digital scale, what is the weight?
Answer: 93.5 kg
